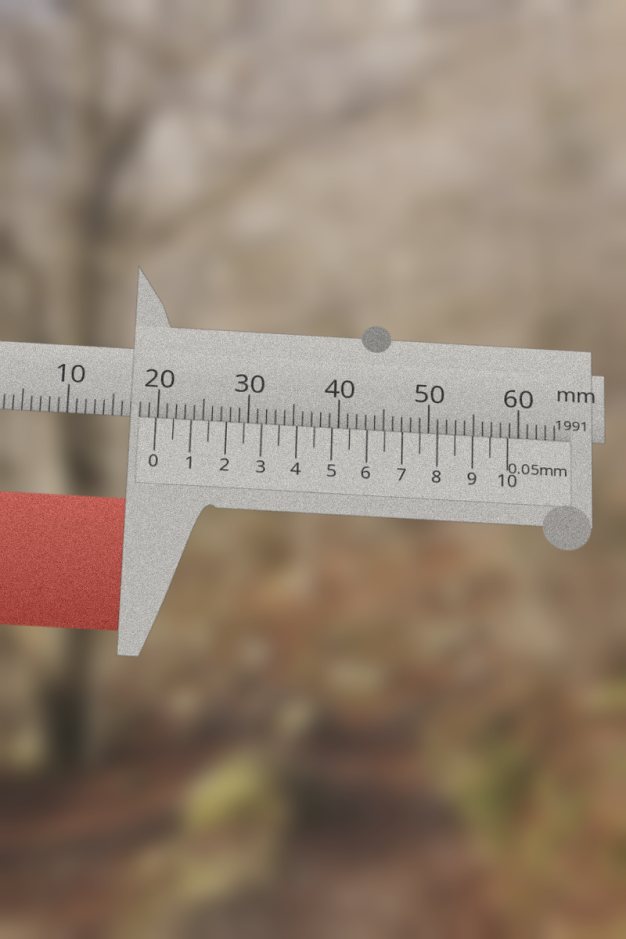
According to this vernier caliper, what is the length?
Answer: 19.8 mm
